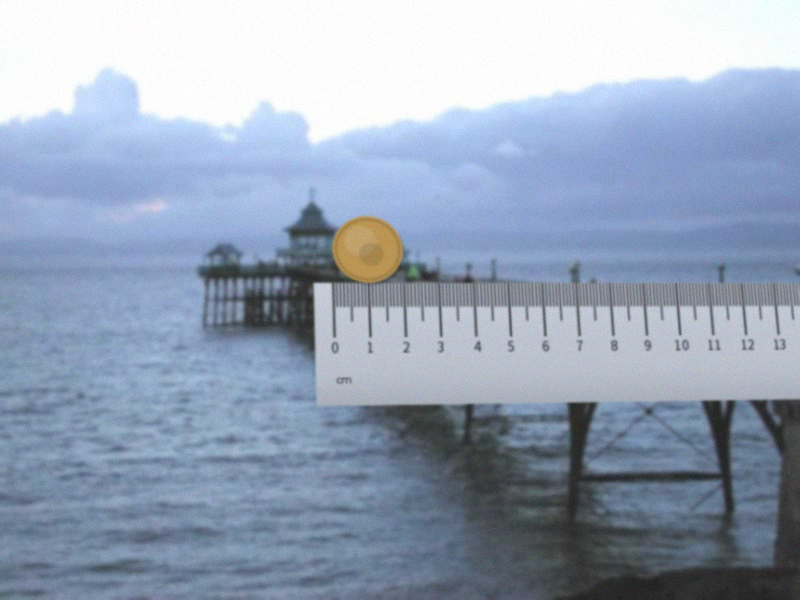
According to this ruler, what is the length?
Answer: 2 cm
